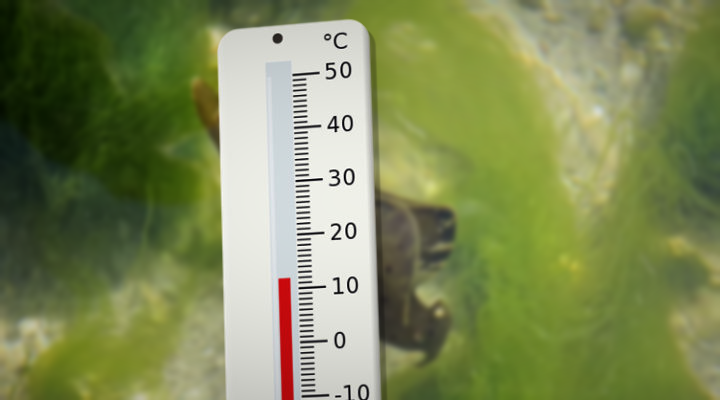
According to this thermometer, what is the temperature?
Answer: 12 °C
